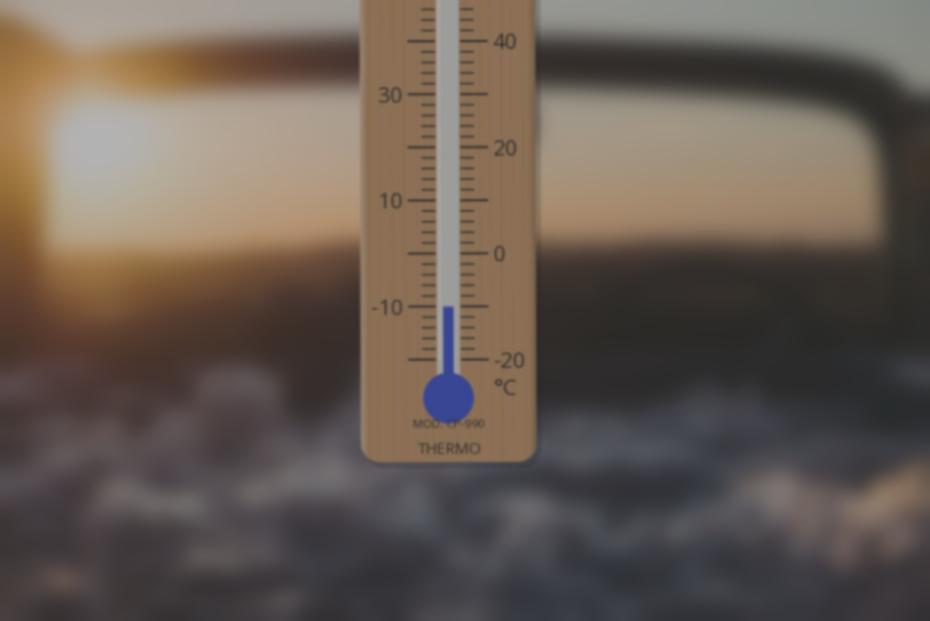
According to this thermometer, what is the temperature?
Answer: -10 °C
